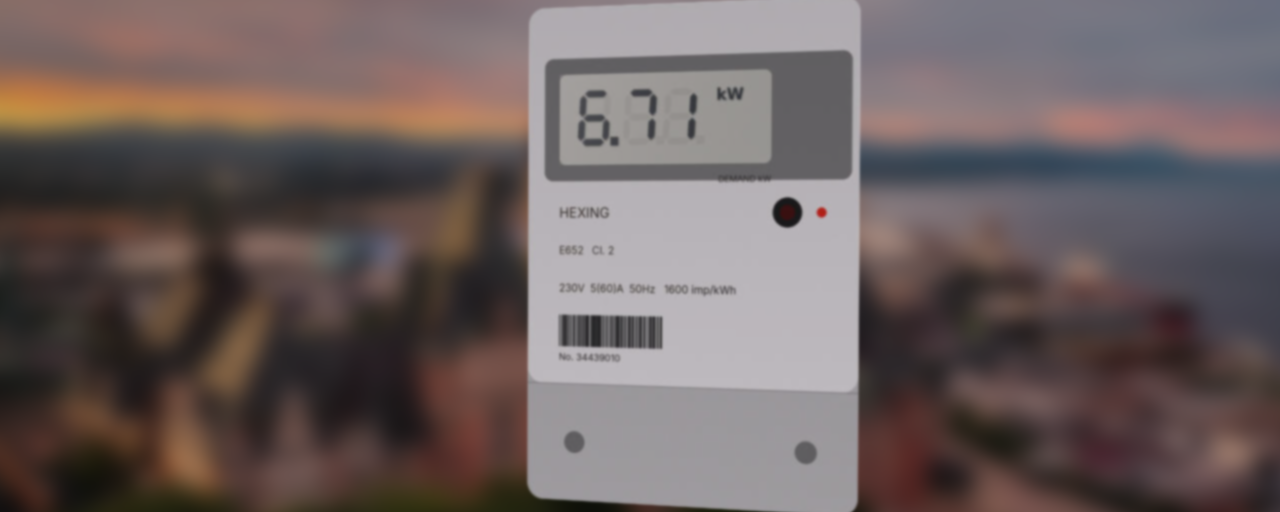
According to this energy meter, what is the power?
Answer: 6.71 kW
